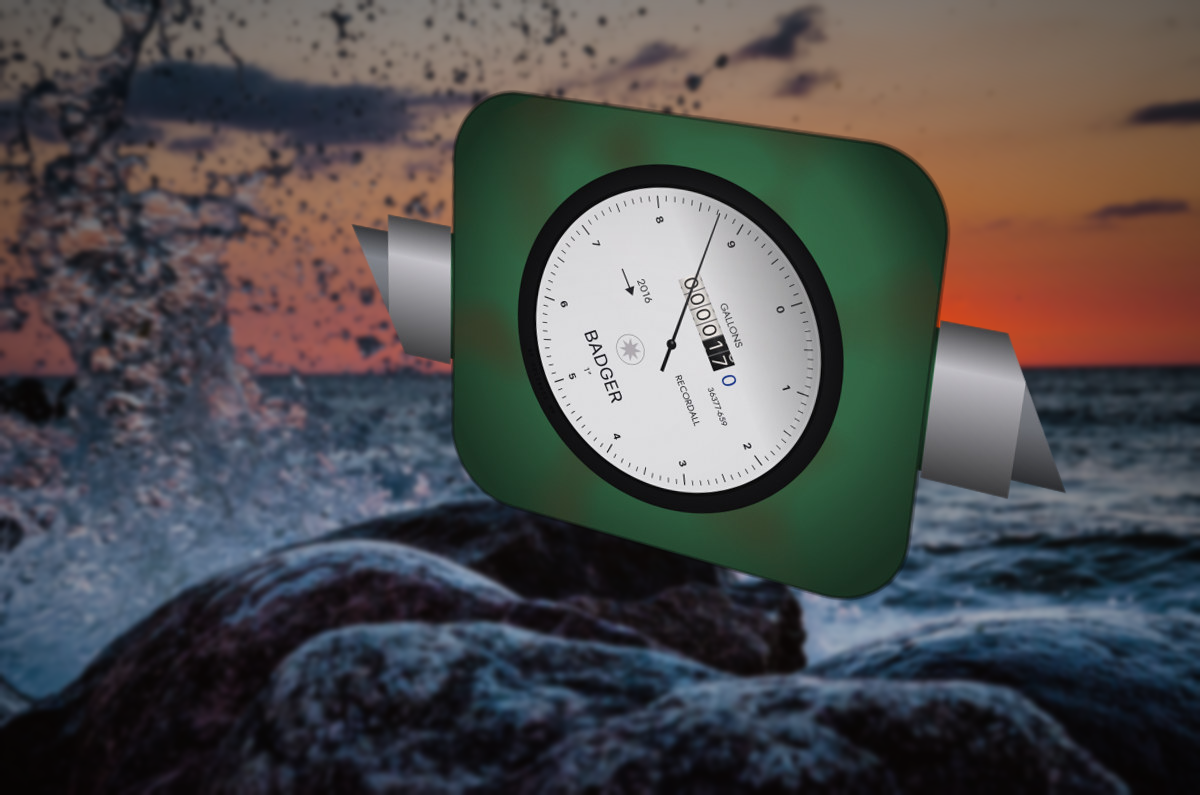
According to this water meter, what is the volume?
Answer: 168.7 gal
